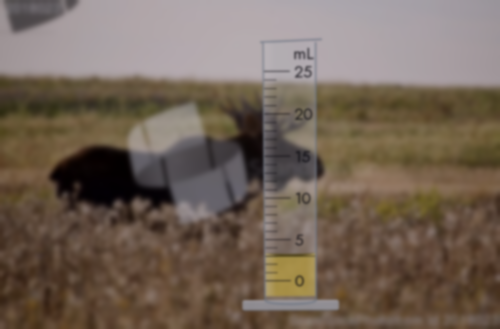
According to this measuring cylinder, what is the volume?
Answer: 3 mL
